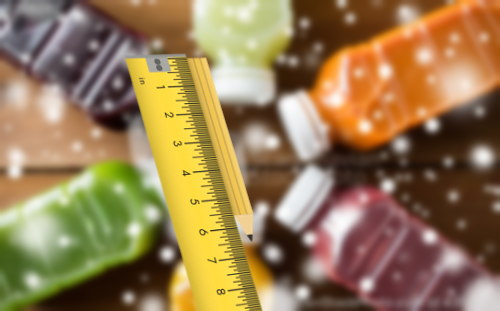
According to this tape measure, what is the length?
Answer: 6.5 in
